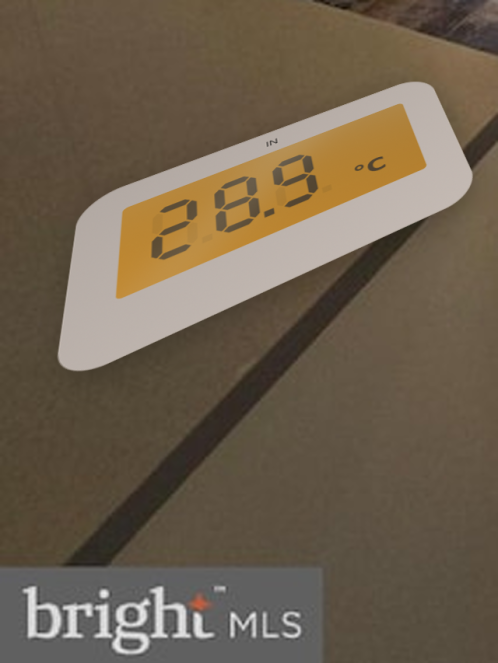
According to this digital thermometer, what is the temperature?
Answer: 28.9 °C
